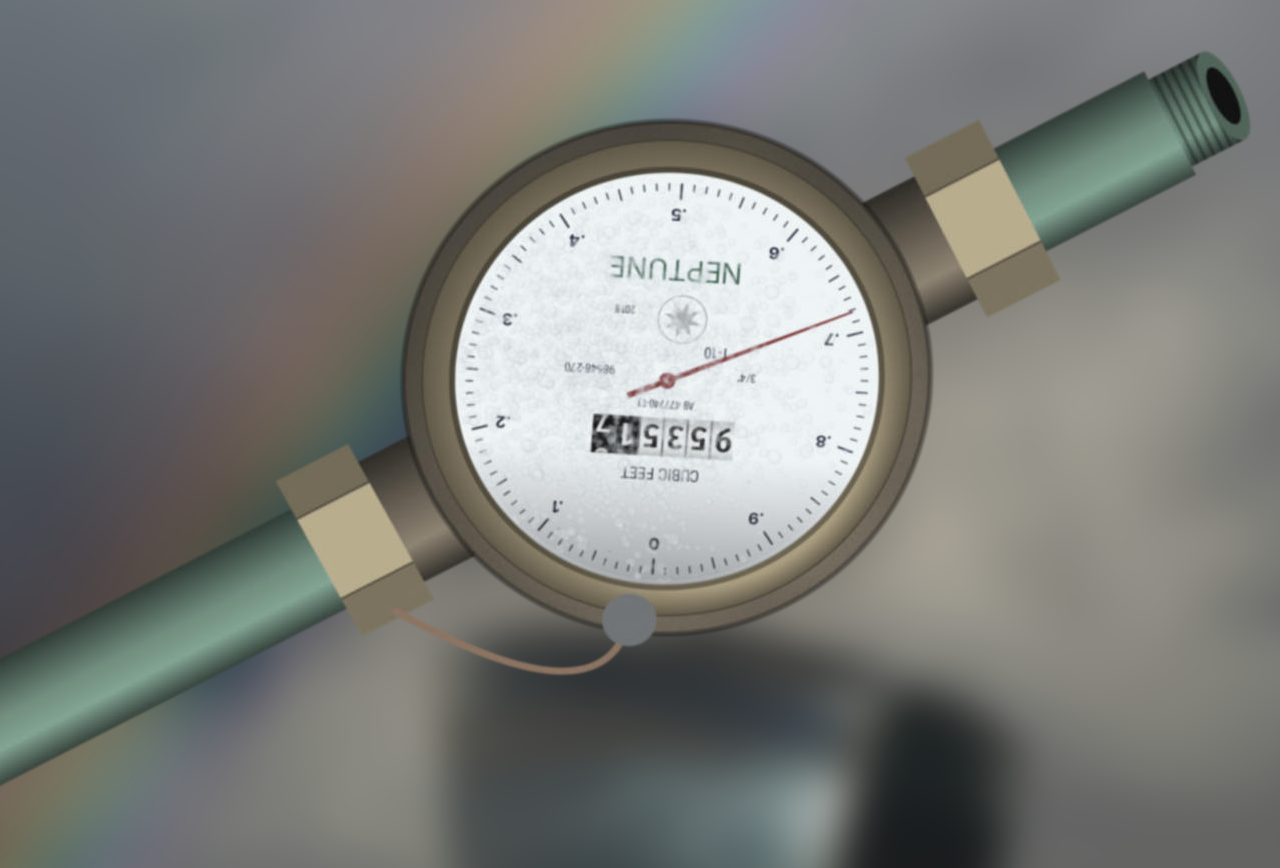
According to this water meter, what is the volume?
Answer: 953516.68 ft³
